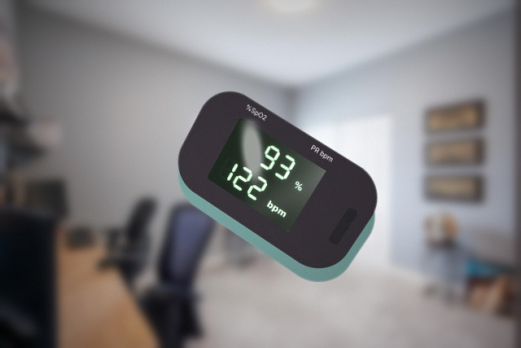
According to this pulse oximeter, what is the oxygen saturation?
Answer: 93 %
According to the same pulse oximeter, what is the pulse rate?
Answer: 122 bpm
